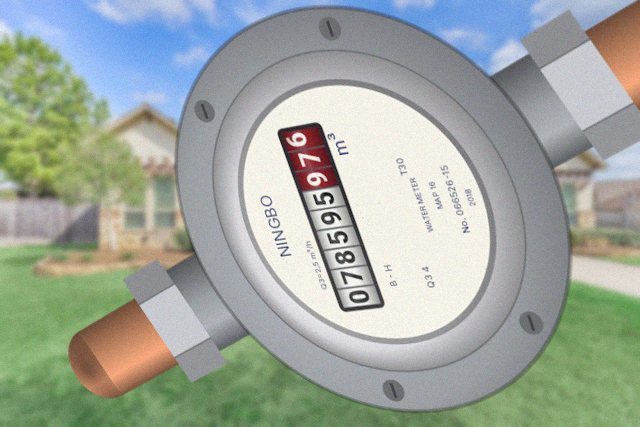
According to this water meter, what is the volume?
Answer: 78595.976 m³
